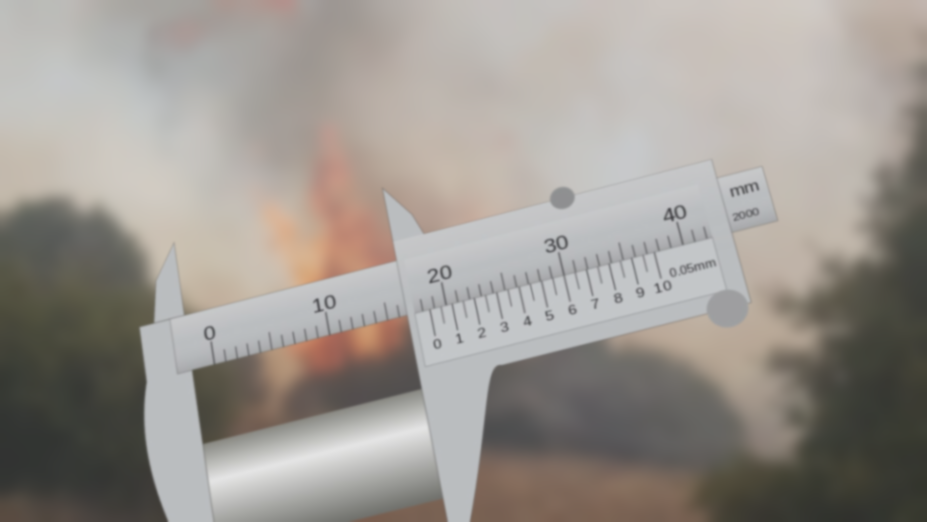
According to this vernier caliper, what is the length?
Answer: 18.6 mm
